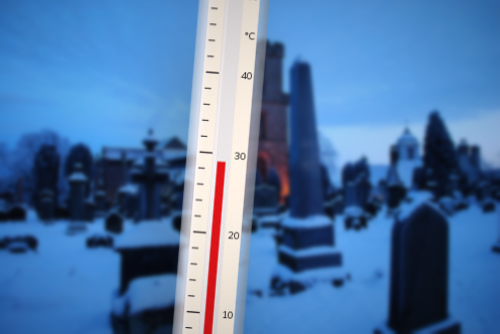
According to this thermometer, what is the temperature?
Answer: 29 °C
